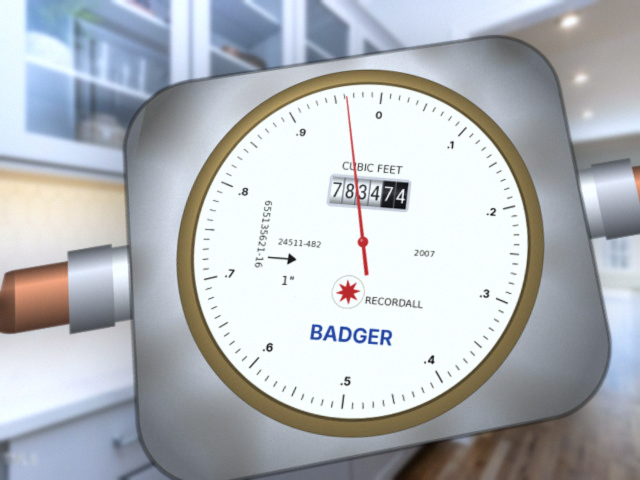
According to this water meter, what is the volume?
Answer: 783473.96 ft³
